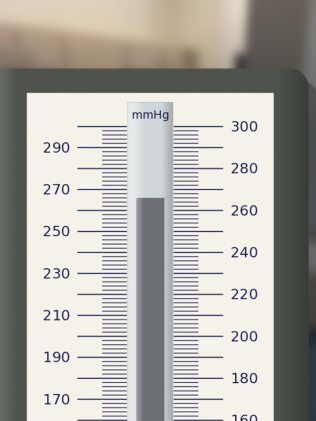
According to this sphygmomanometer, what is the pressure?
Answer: 266 mmHg
